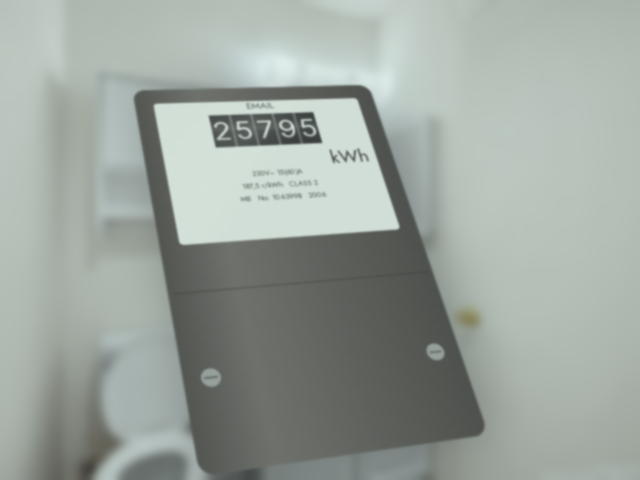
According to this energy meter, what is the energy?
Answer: 25795 kWh
